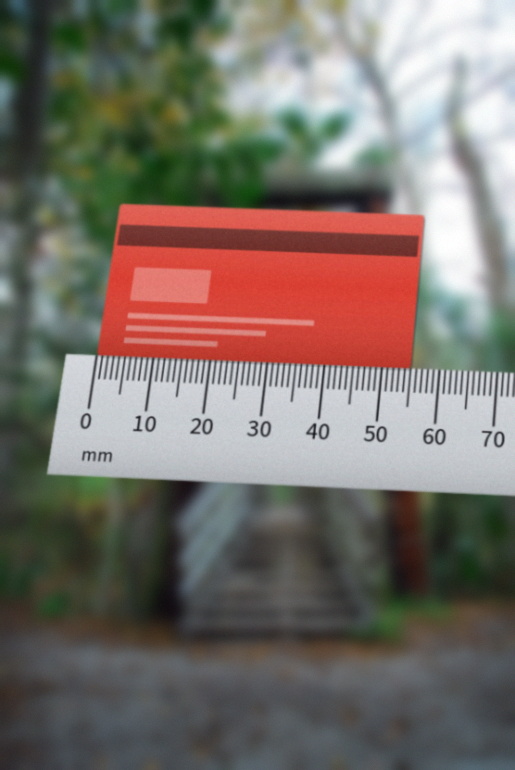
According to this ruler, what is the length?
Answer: 55 mm
